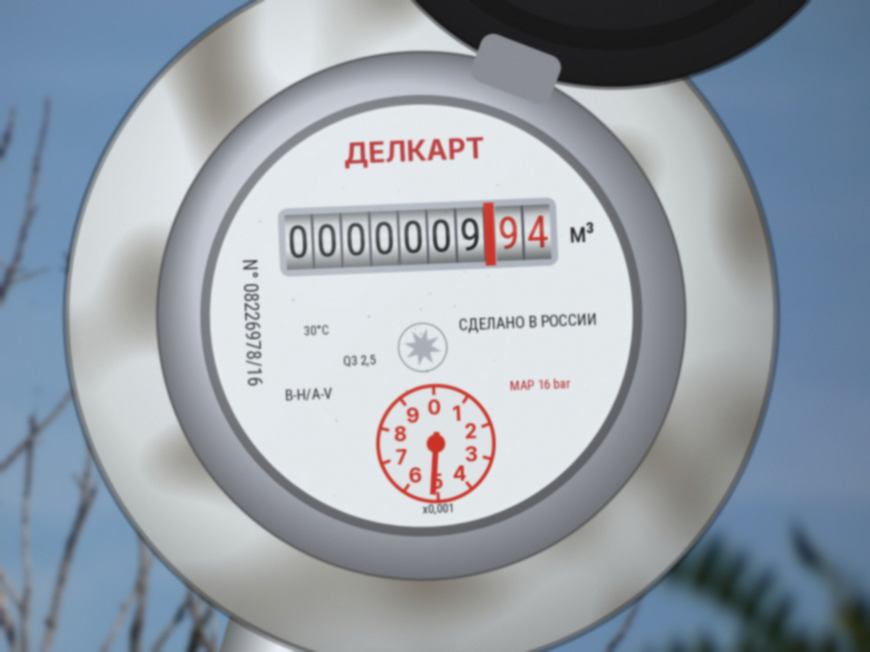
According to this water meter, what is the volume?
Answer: 9.945 m³
